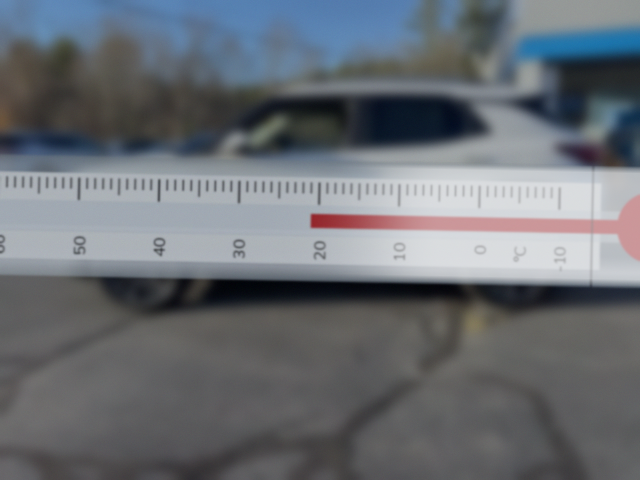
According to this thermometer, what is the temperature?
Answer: 21 °C
